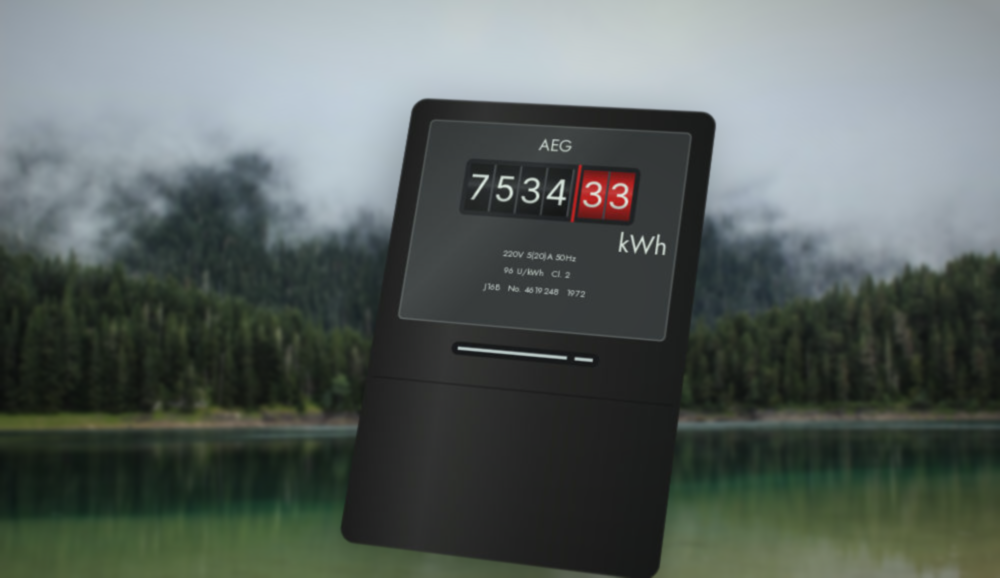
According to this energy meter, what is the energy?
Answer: 7534.33 kWh
